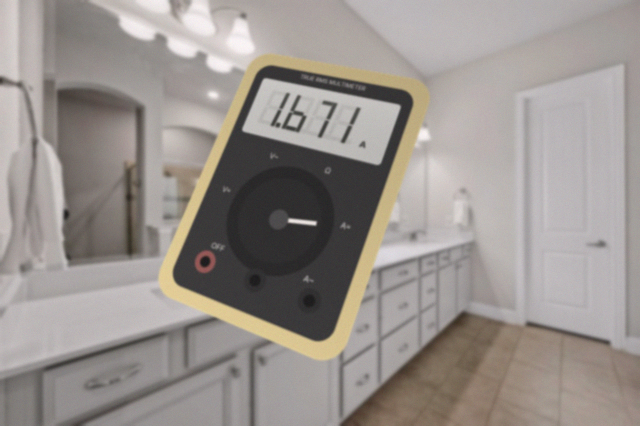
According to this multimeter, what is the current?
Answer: 1.671 A
